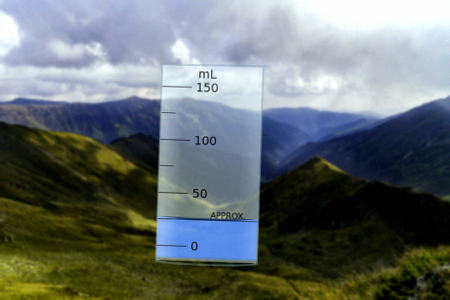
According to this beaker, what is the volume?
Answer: 25 mL
